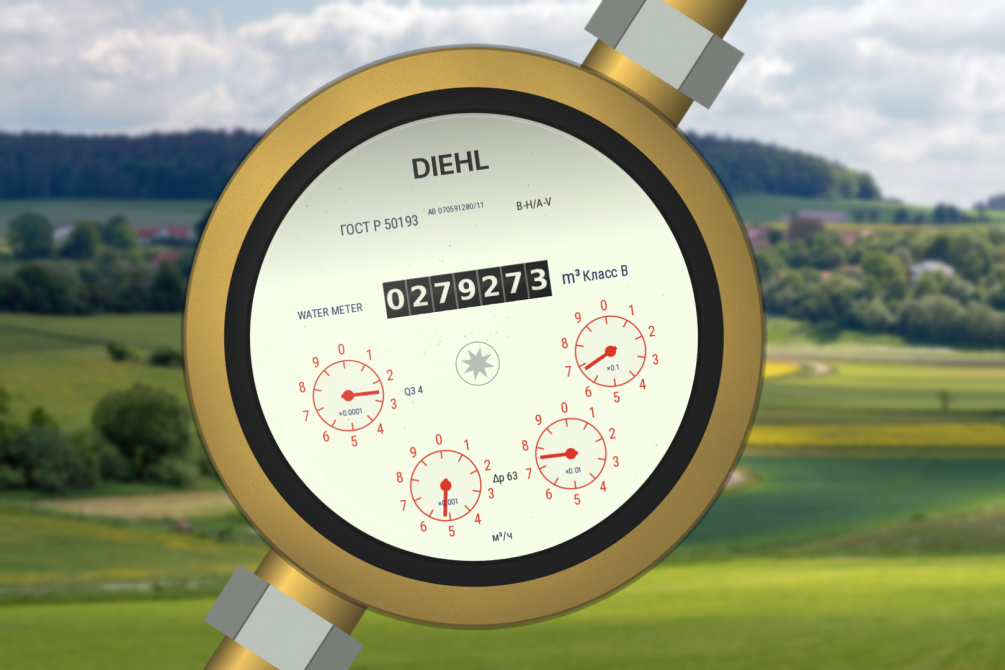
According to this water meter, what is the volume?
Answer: 279273.6752 m³
